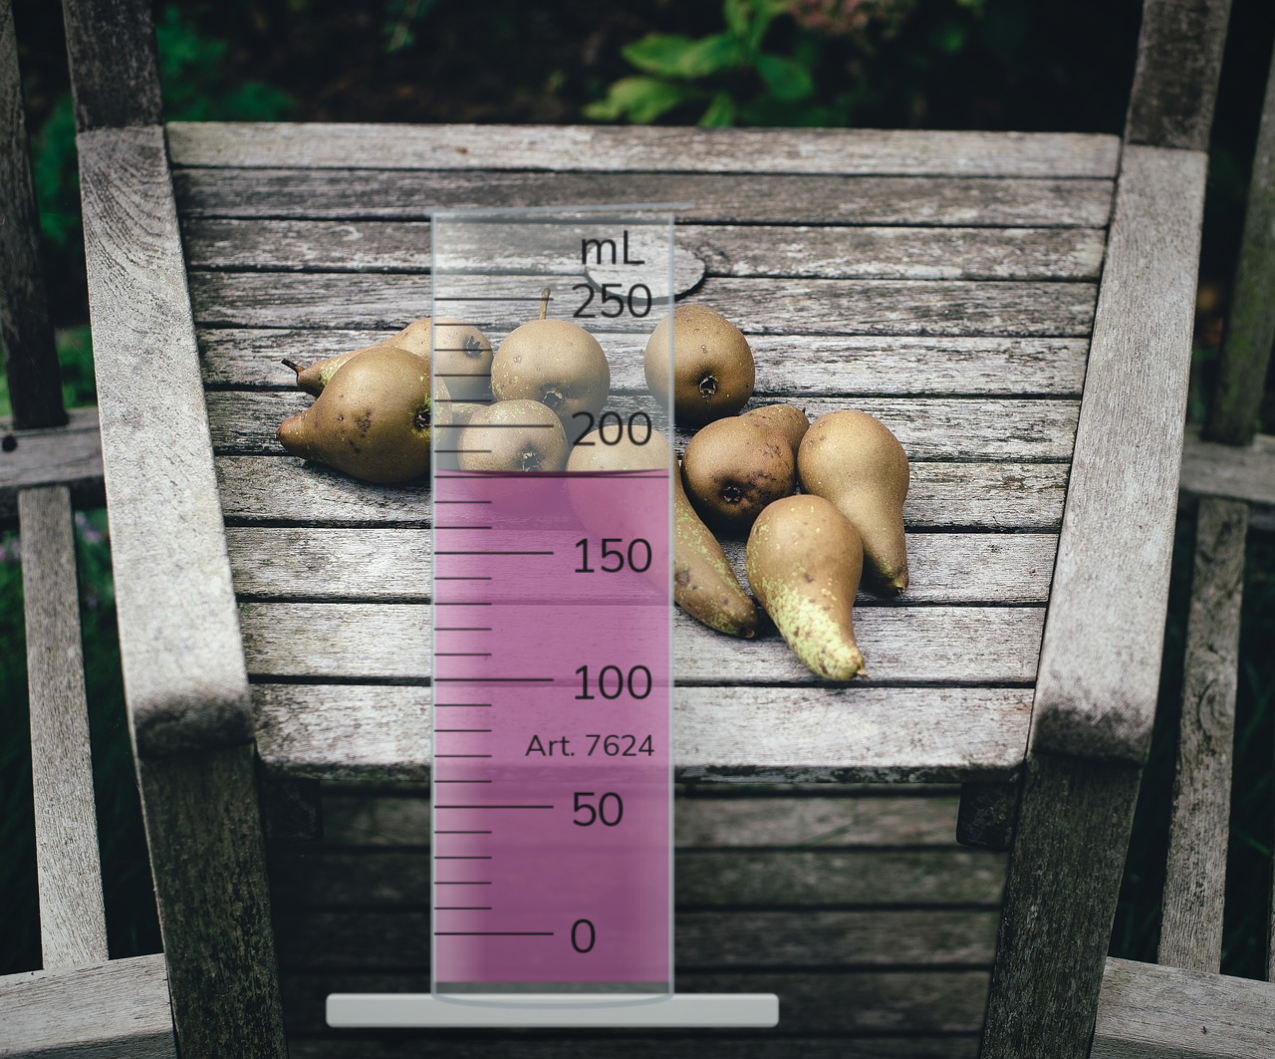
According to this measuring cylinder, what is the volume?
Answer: 180 mL
